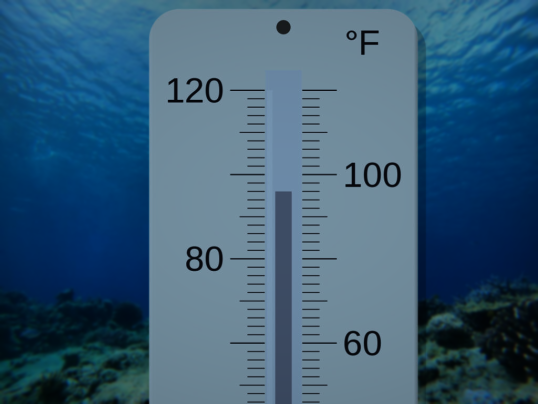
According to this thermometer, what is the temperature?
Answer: 96 °F
